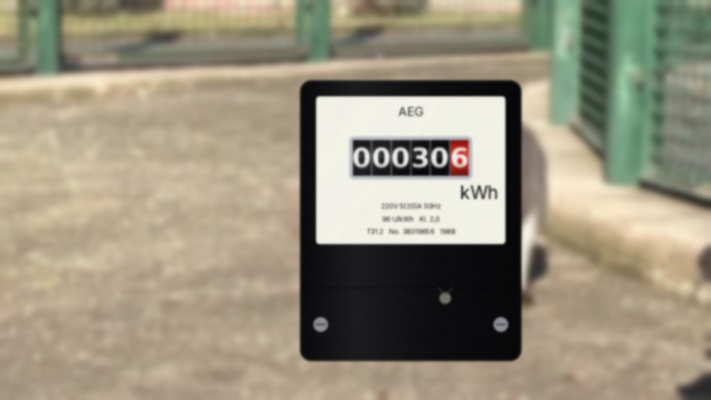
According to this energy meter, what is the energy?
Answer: 30.6 kWh
